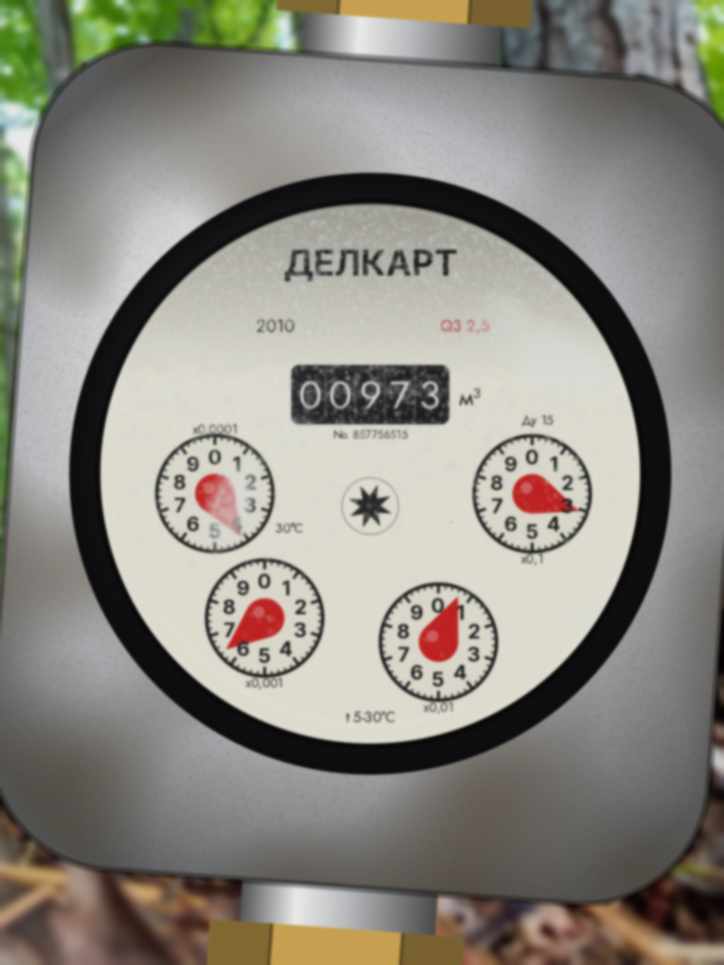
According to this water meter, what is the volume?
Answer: 973.3064 m³
